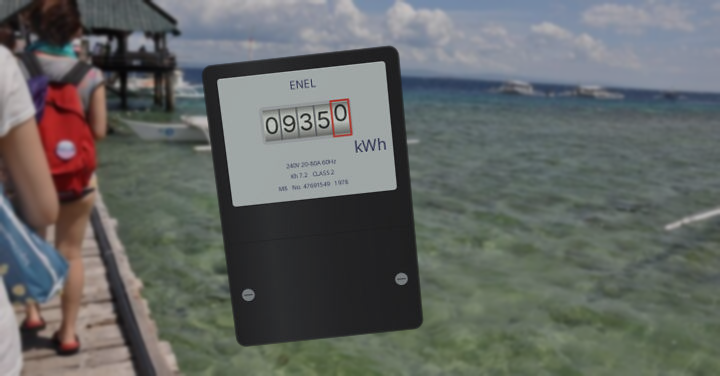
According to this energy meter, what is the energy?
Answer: 935.0 kWh
